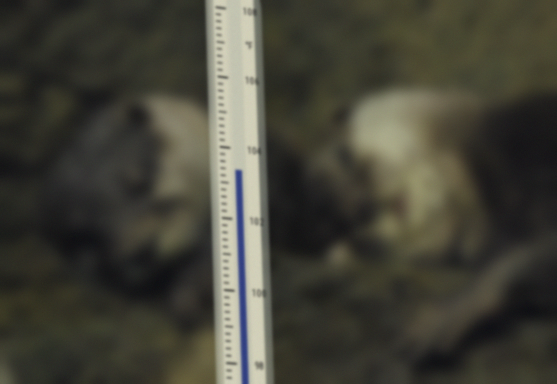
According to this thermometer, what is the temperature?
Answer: 103.4 °F
